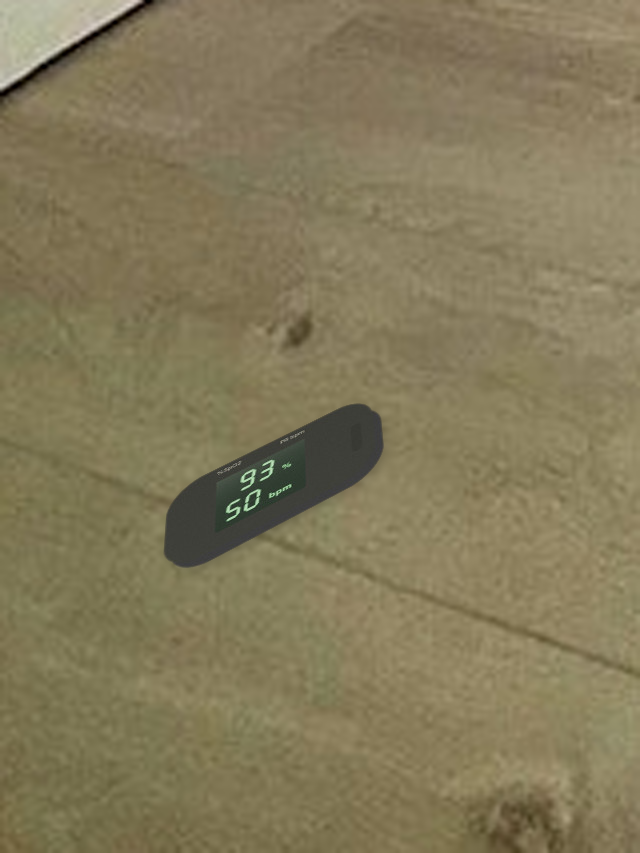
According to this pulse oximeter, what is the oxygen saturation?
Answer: 93 %
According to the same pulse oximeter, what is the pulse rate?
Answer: 50 bpm
